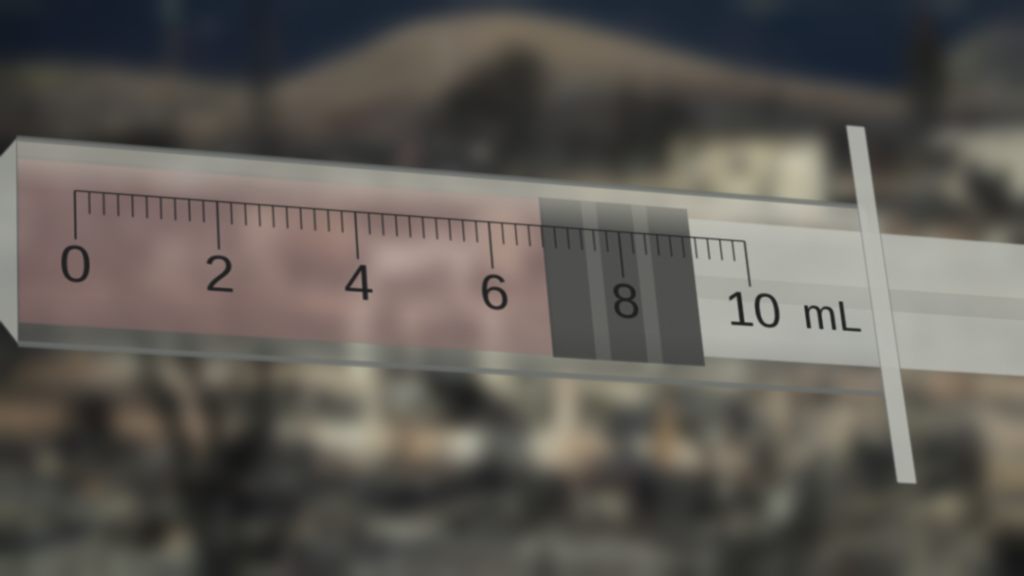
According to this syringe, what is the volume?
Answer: 6.8 mL
